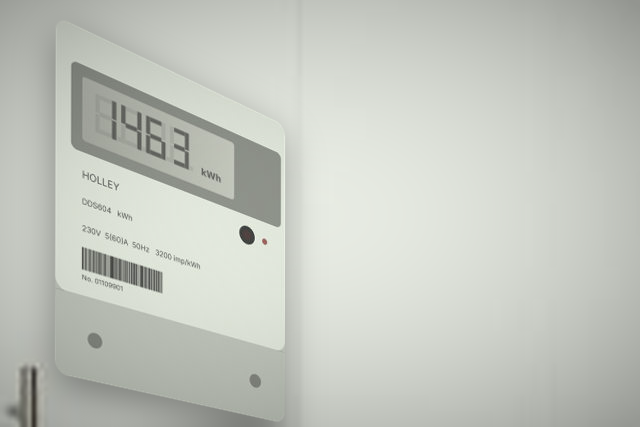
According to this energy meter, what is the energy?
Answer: 1463 kWh
